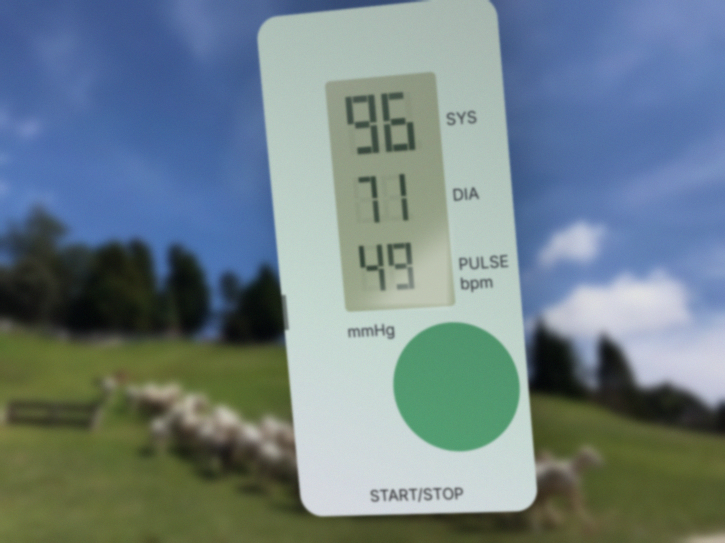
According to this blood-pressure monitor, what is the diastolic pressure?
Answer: 71 mmHg
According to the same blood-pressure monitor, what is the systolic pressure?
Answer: 96 mmHg
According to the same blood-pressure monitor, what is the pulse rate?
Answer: 49 bpm
